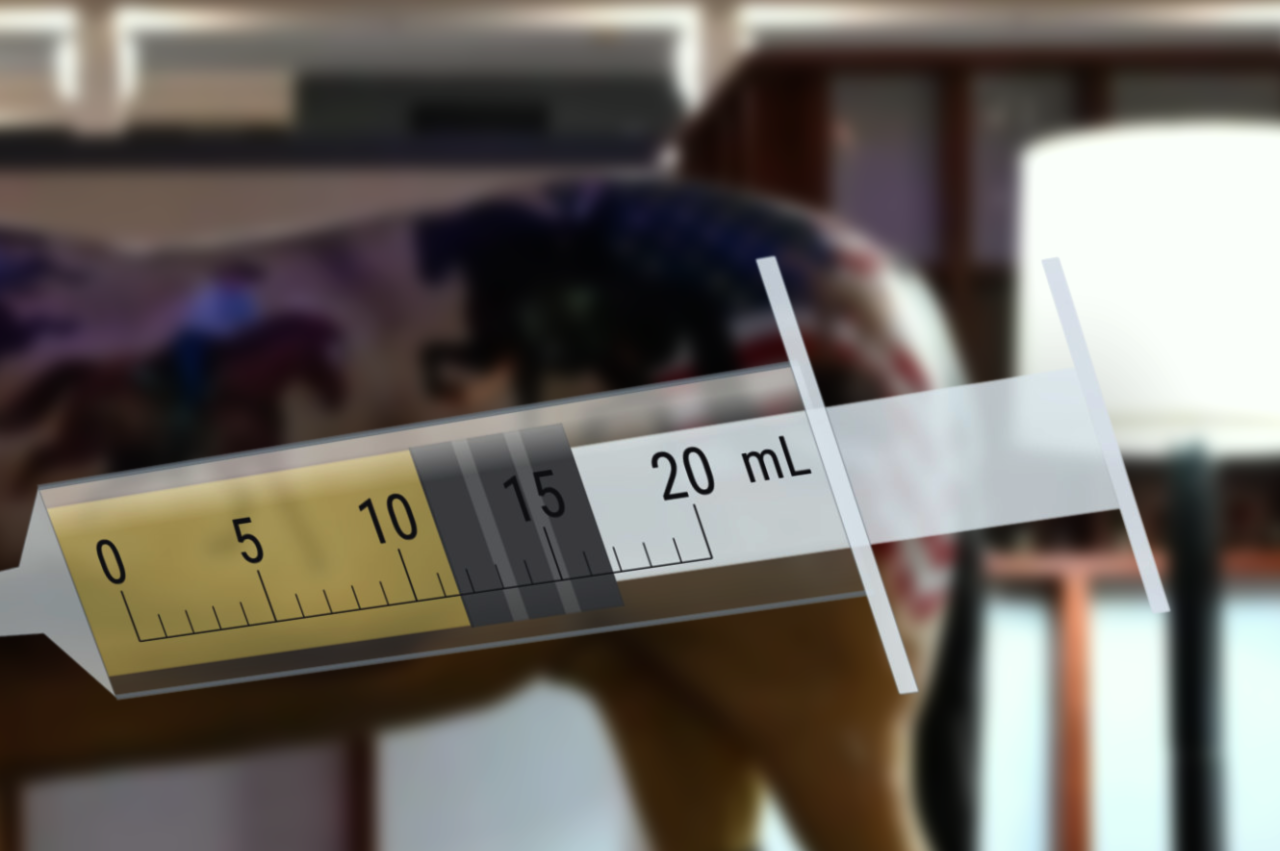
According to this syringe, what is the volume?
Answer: 11.5 mL
